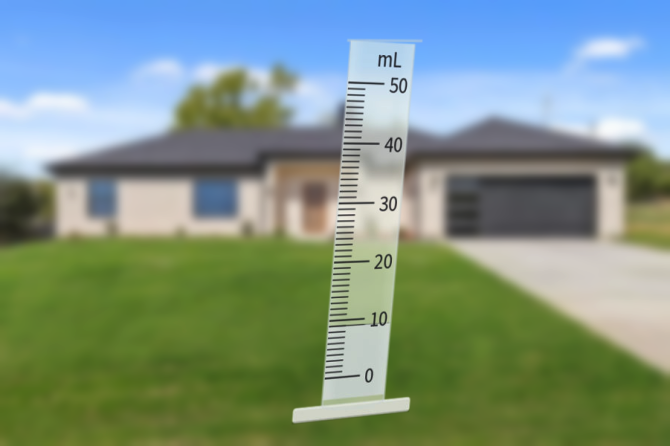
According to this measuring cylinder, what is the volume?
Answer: 9 mL
